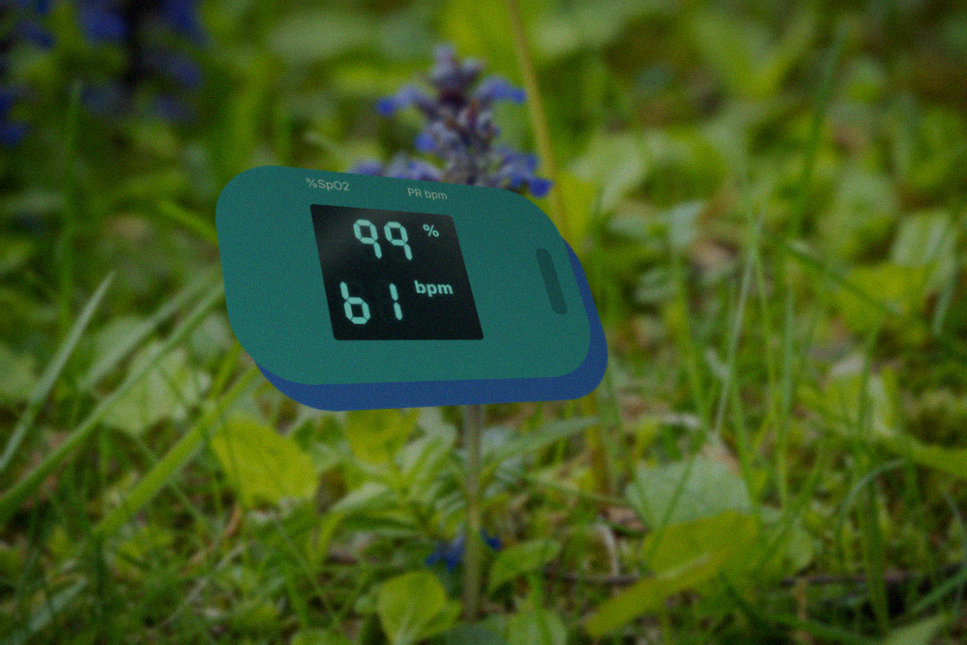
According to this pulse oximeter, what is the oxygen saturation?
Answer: 99 %
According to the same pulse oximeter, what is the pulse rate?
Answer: 61 bpm
